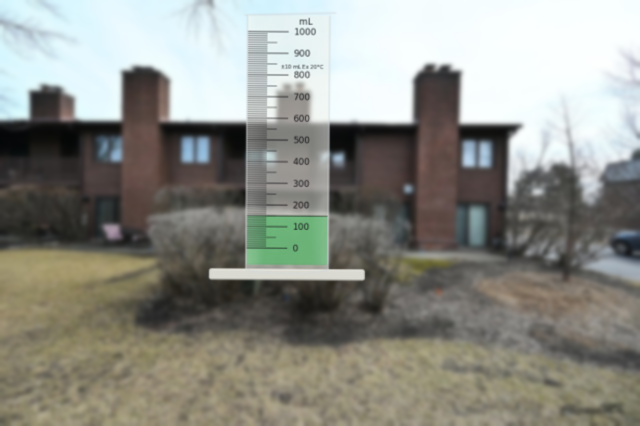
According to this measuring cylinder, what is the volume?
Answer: 150 mL
